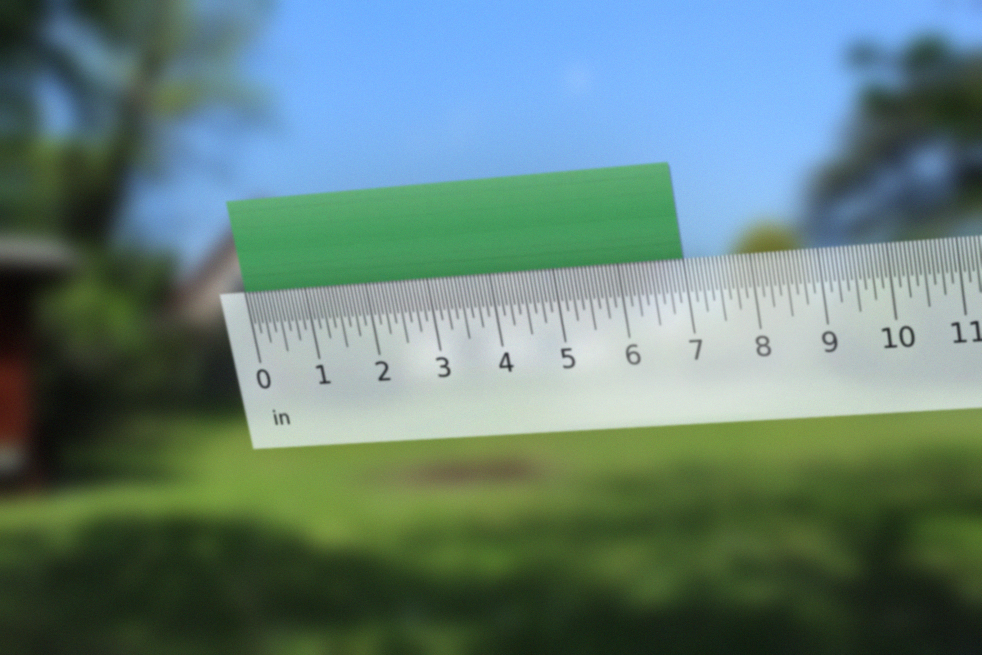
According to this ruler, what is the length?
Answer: 7 in
